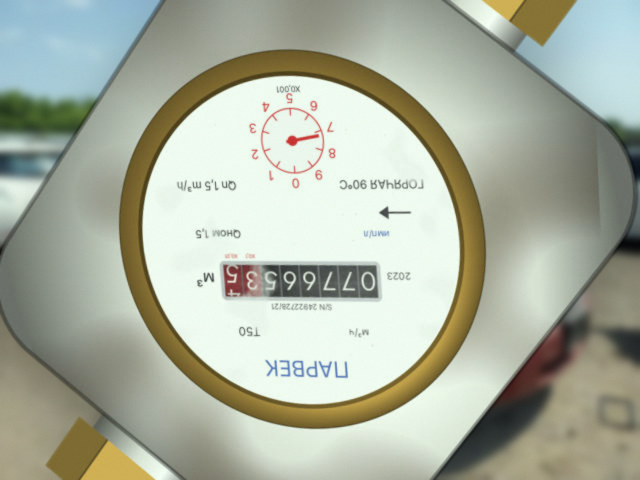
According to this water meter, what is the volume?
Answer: 77665.347 m³
